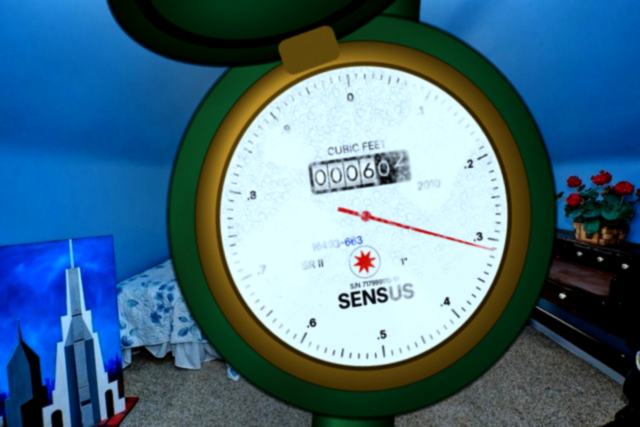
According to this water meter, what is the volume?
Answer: 602.31 ft³
